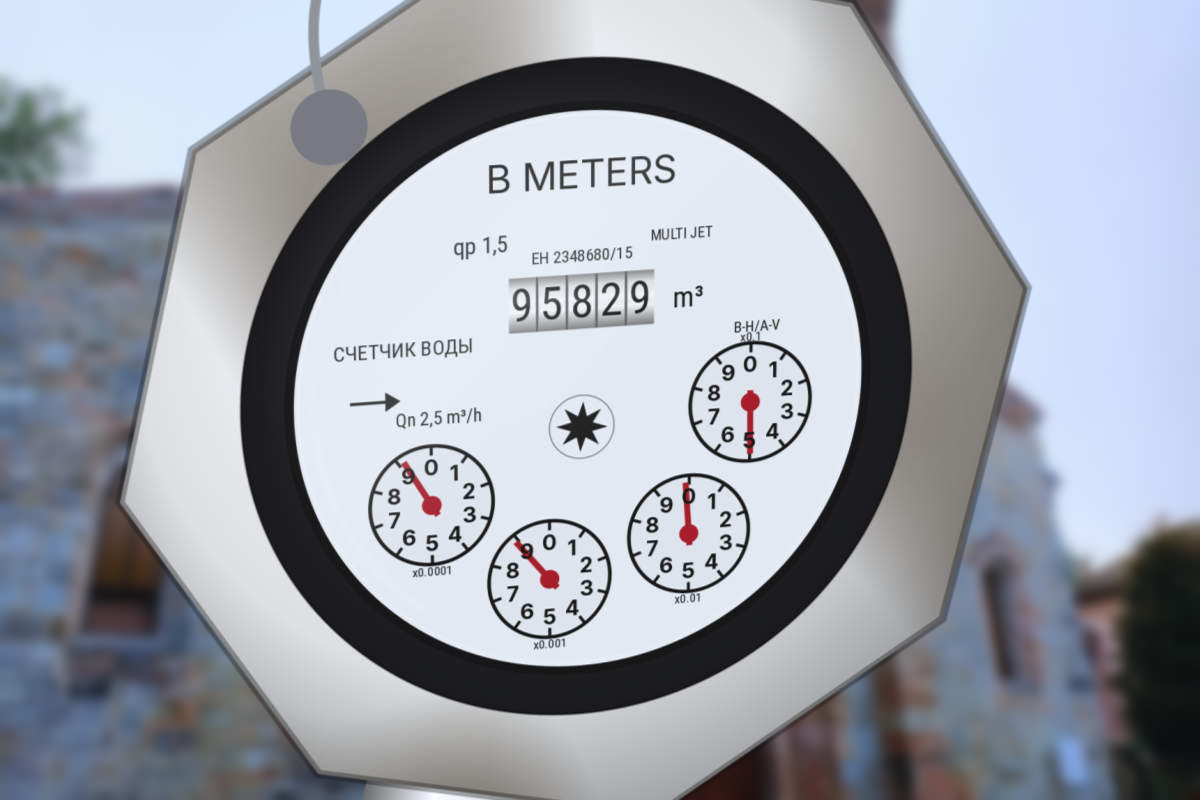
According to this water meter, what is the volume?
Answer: 95829.4989 m³
